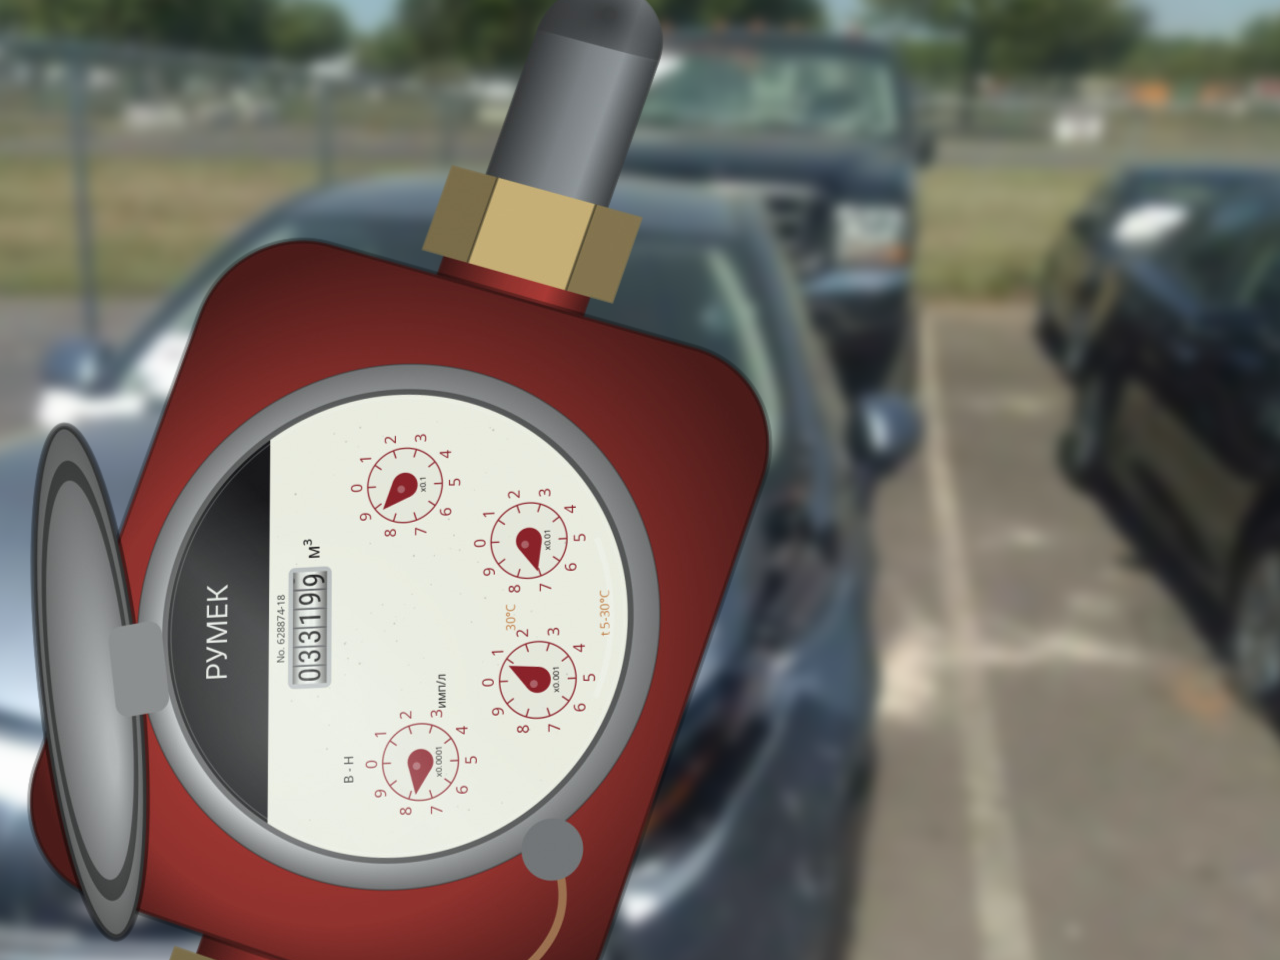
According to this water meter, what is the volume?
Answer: 33198.8707 m³
